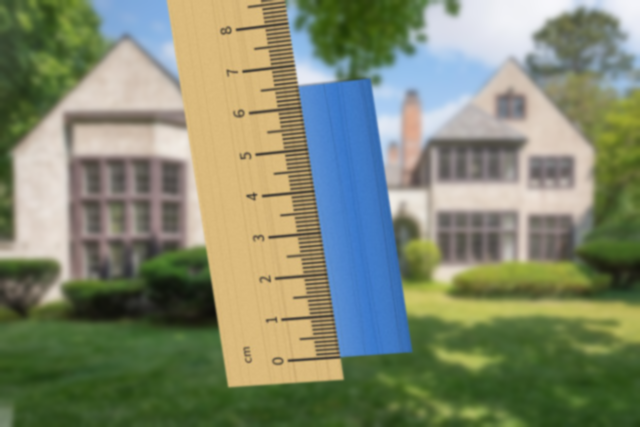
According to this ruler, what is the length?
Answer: 6.5 cm
